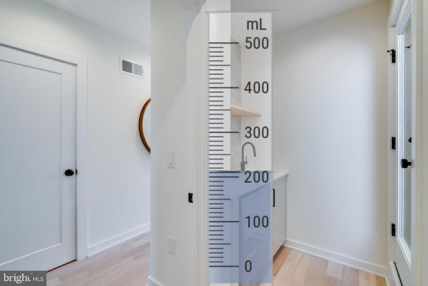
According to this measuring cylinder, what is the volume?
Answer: 210 mL
